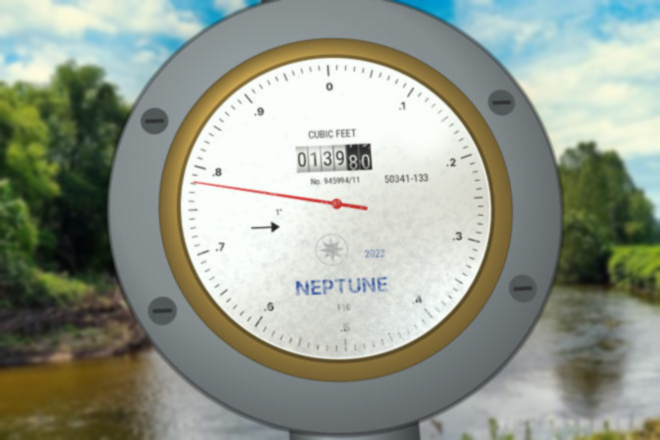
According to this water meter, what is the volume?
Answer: 13979.78 ft³
